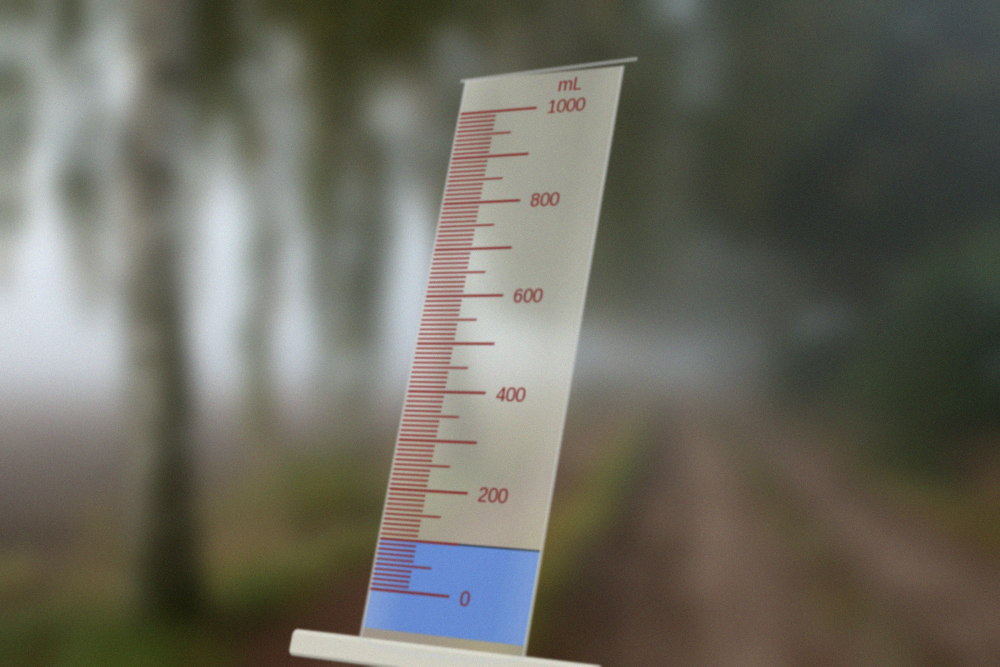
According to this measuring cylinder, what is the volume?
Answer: 100 mL
